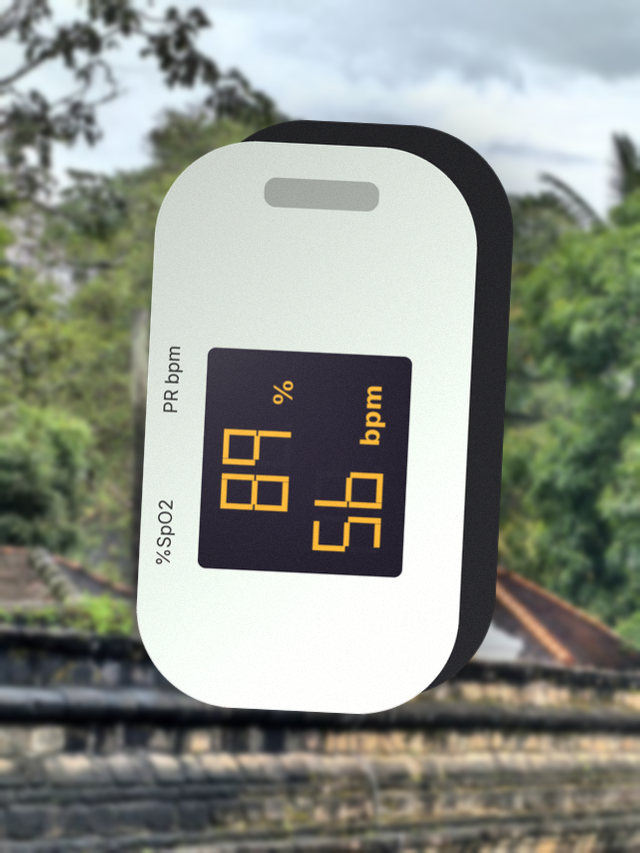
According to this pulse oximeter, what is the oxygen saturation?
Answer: 89 %
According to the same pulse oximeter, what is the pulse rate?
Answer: 56 bpm
